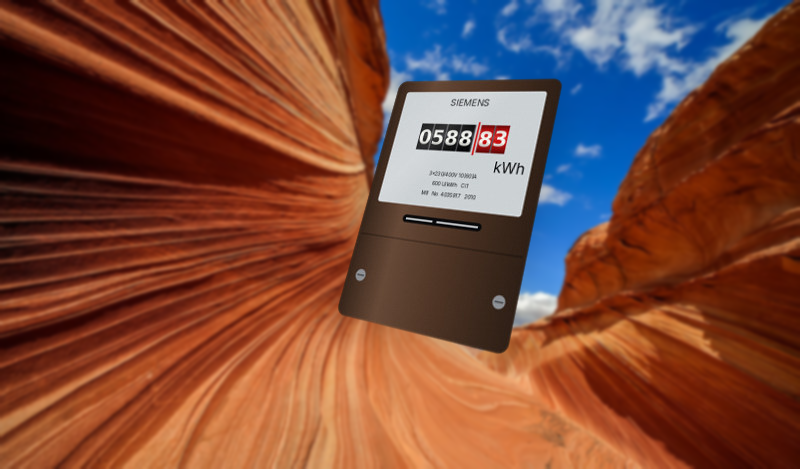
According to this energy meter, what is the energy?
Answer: 588.83 kWh
